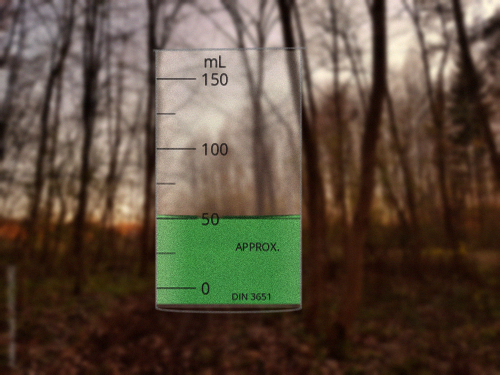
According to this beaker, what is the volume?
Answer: 50 mL
